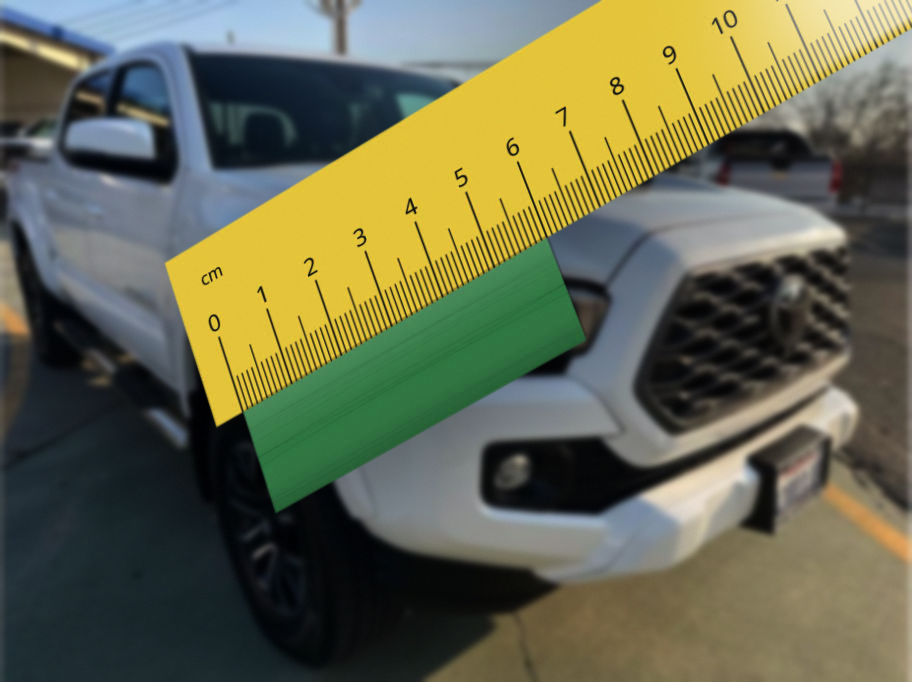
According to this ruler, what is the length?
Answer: 6 cm
